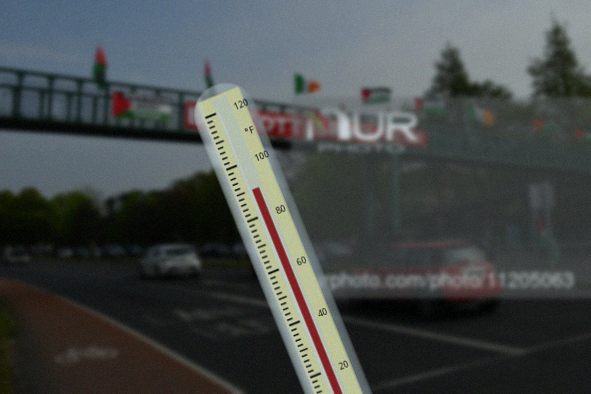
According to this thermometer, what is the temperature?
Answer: 90 °F
